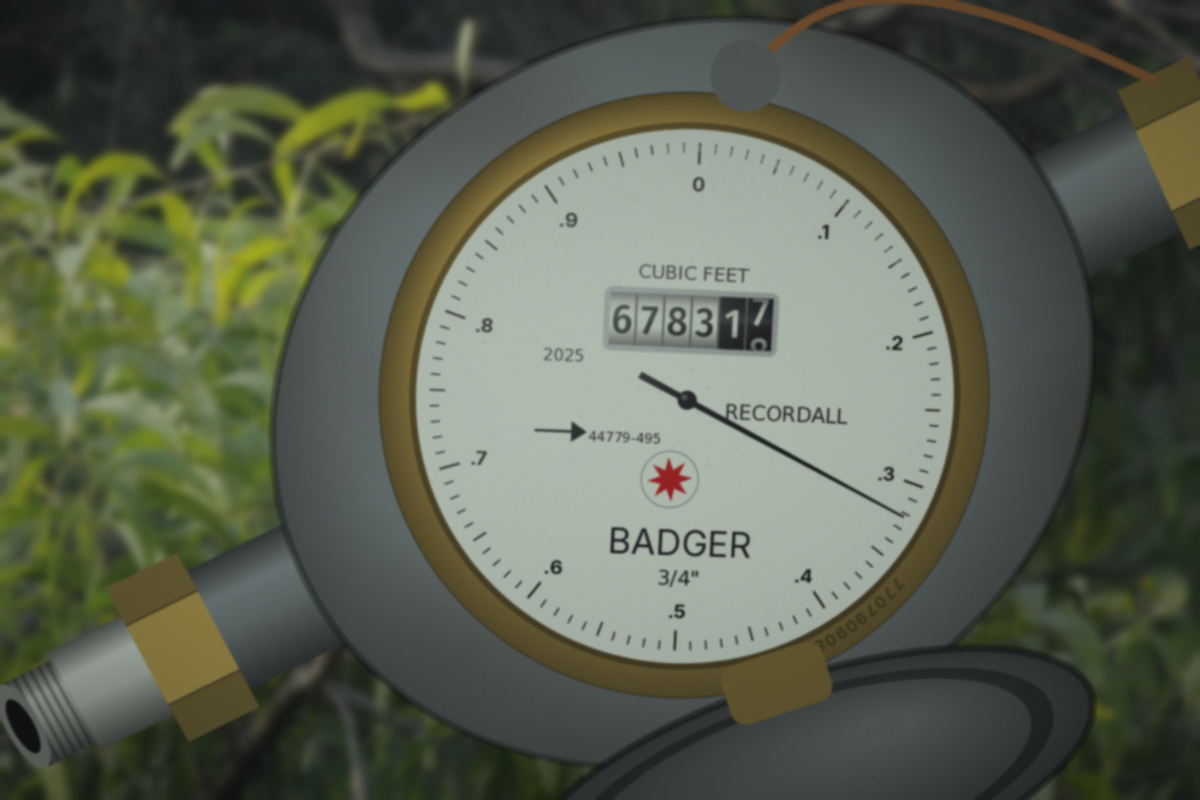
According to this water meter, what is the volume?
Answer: 678317.32 ft³
